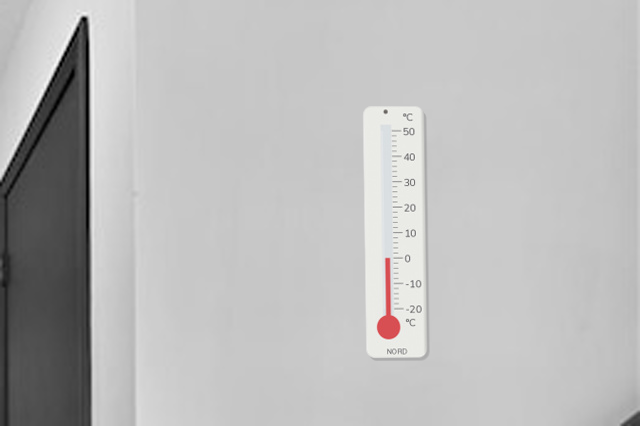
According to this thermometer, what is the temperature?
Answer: 0 °C
